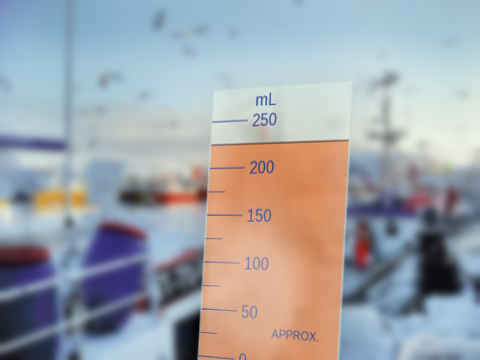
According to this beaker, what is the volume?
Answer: 225 mL
